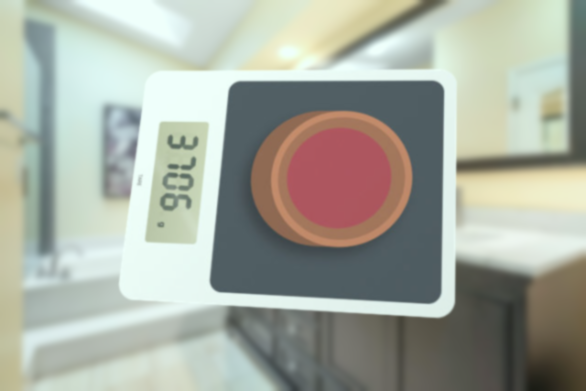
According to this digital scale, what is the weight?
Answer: 3706 g
